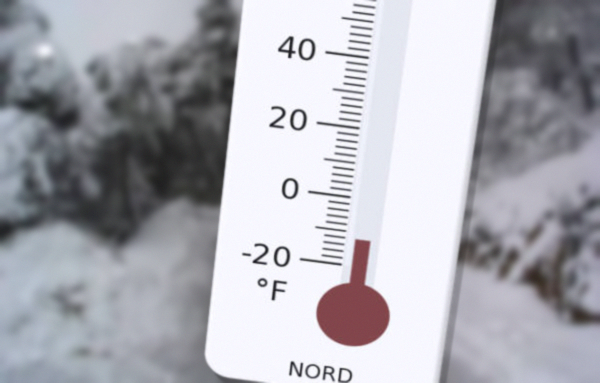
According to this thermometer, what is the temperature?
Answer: -12 °F
